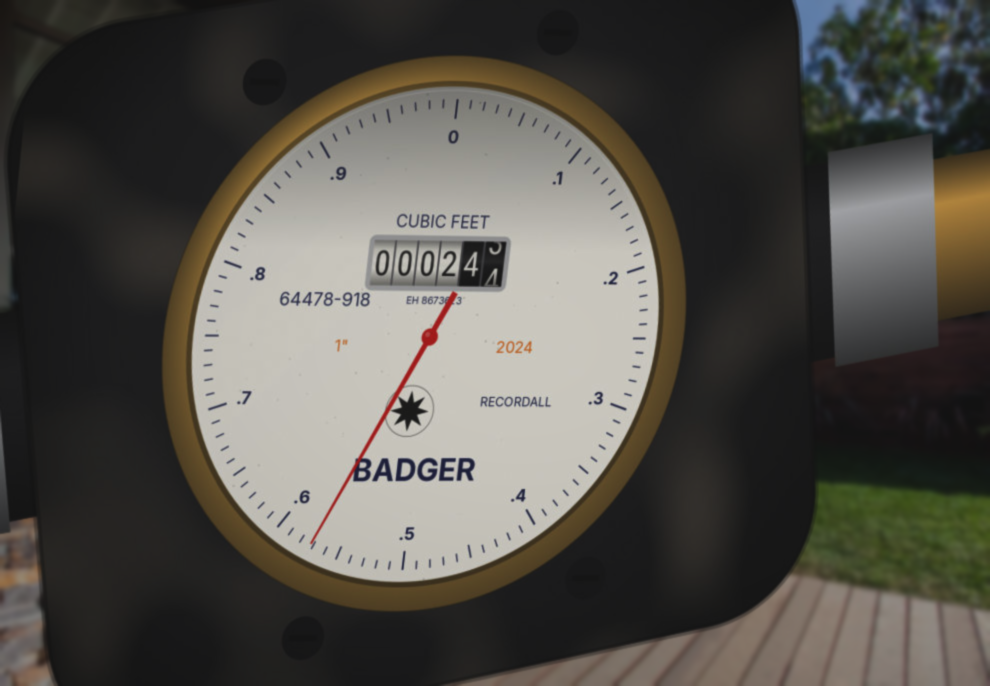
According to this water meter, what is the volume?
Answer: 243.57 ft³
